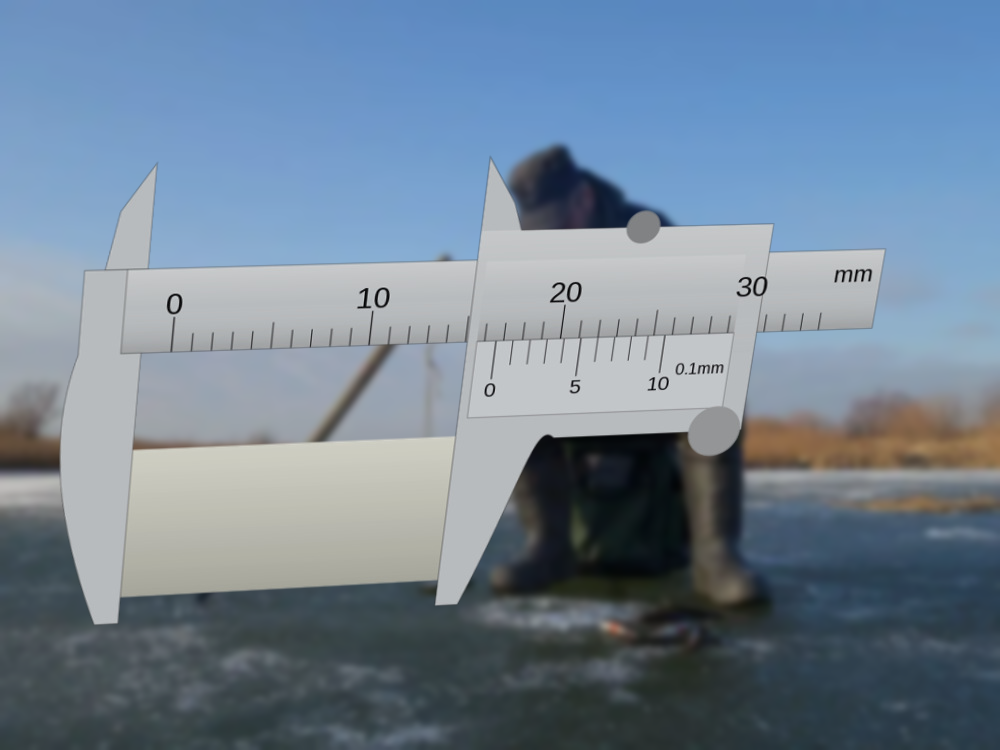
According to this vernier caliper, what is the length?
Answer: 16.6 mm
